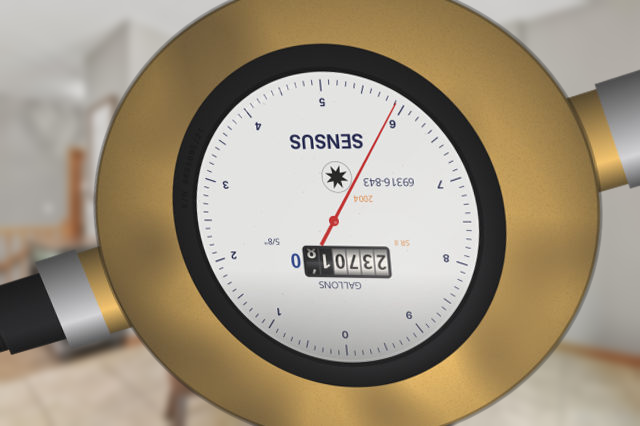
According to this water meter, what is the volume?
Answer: 2370175.9 gal
